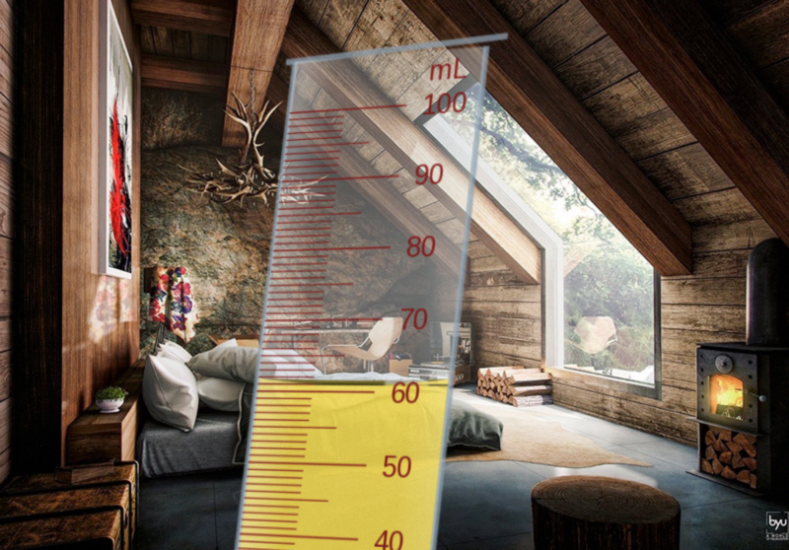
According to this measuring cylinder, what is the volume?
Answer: 61 mL
